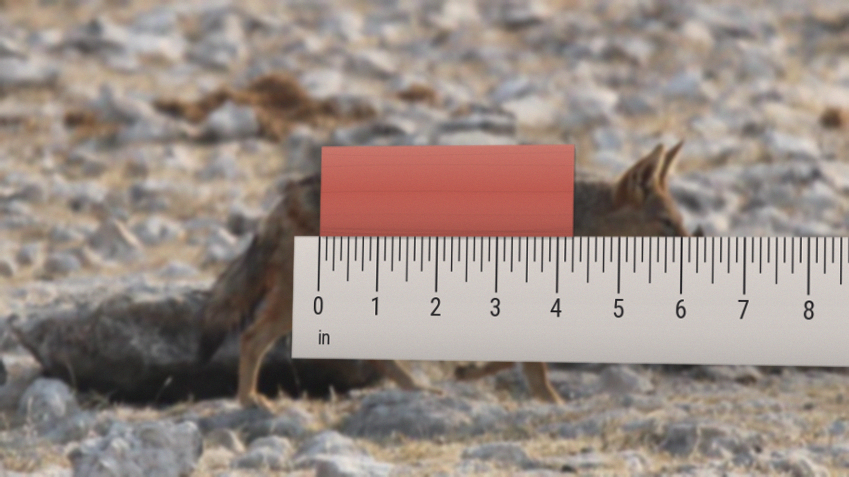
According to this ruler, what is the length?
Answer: 4.25 in
